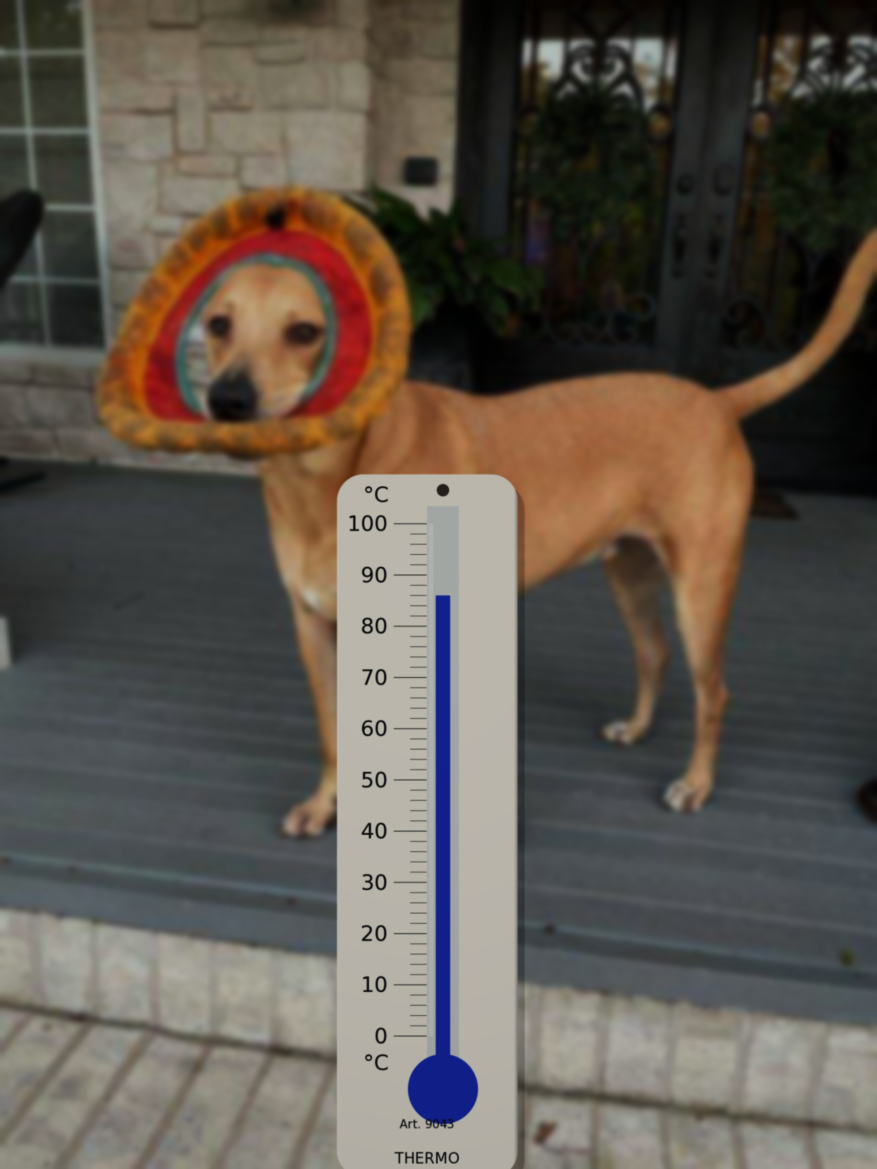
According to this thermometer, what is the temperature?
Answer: 86 °C
